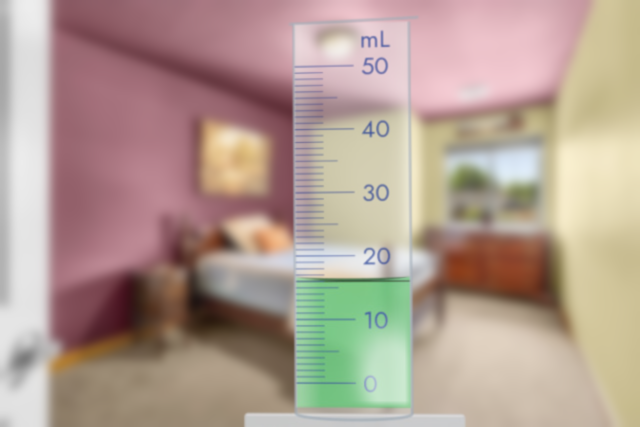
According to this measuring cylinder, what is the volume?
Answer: 16 mL
